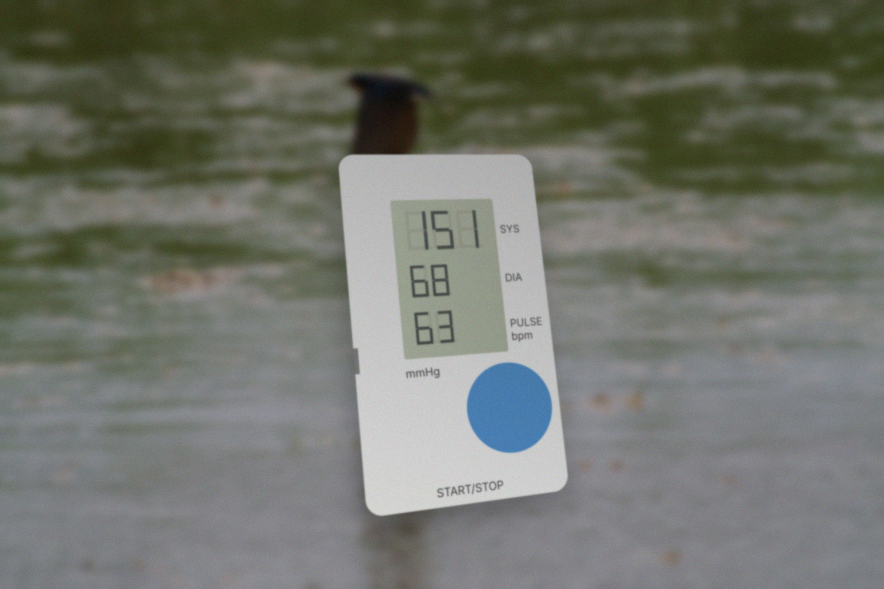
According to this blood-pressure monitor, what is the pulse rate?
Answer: 63 bpm
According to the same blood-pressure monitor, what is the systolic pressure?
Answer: 151 mmHg
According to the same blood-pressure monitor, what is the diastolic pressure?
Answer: 68 mmHg
